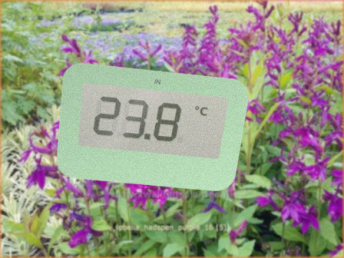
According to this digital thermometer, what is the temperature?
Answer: 23.8 °C
